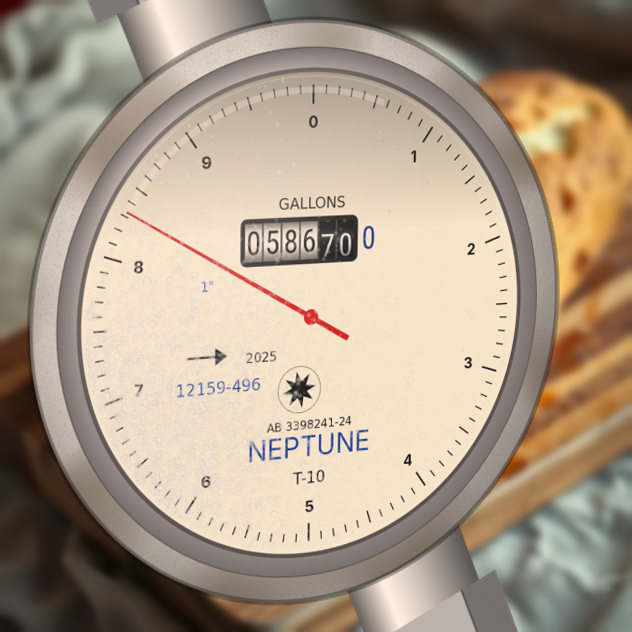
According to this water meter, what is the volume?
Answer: 586698.3 gal
